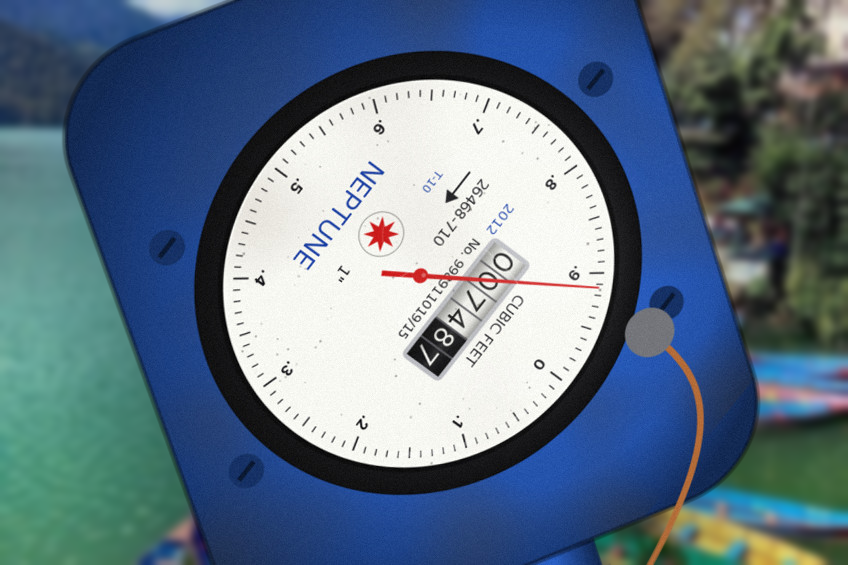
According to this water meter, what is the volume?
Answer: 7486.91 ft³
